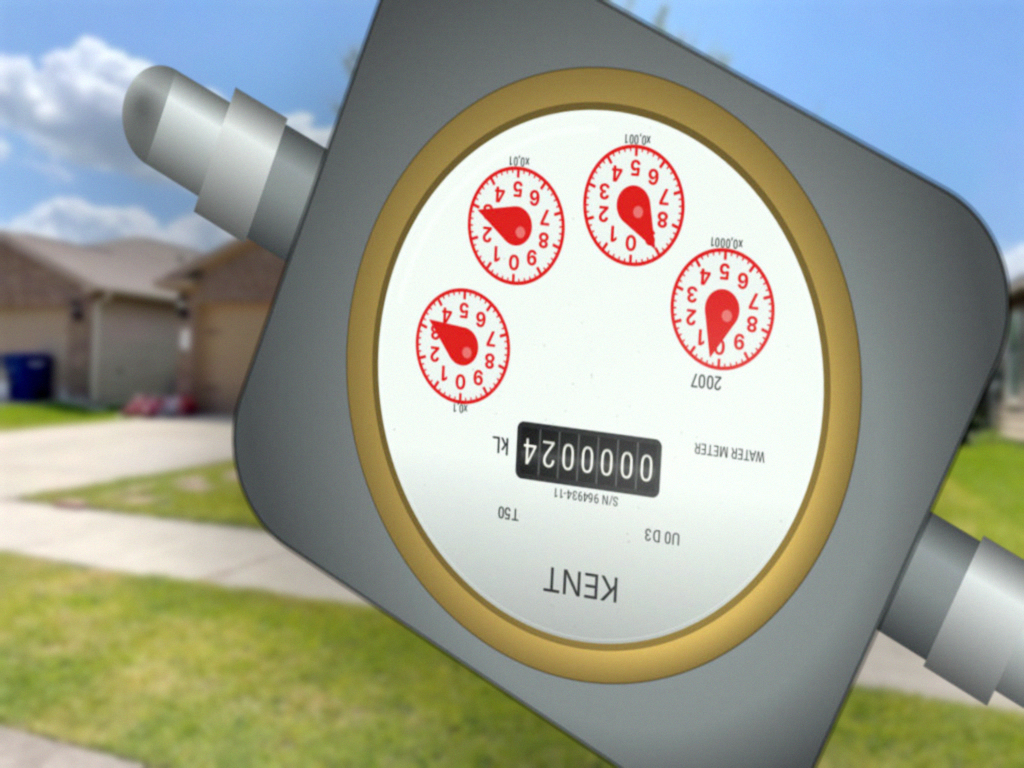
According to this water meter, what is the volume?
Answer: 24.3290 kL
